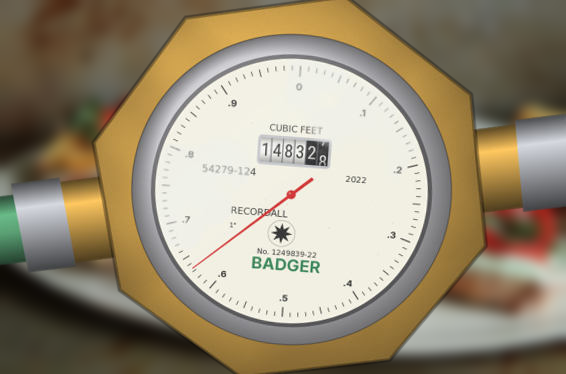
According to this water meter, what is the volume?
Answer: 148327.63 ft³
